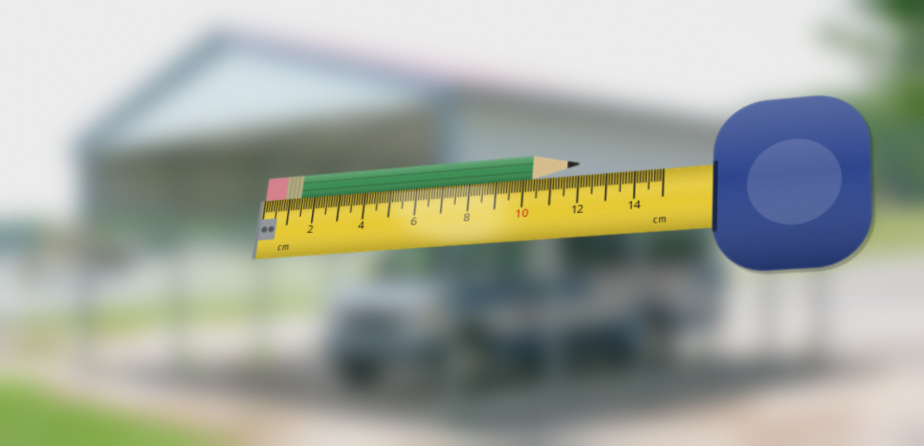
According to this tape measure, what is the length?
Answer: 12 cm
